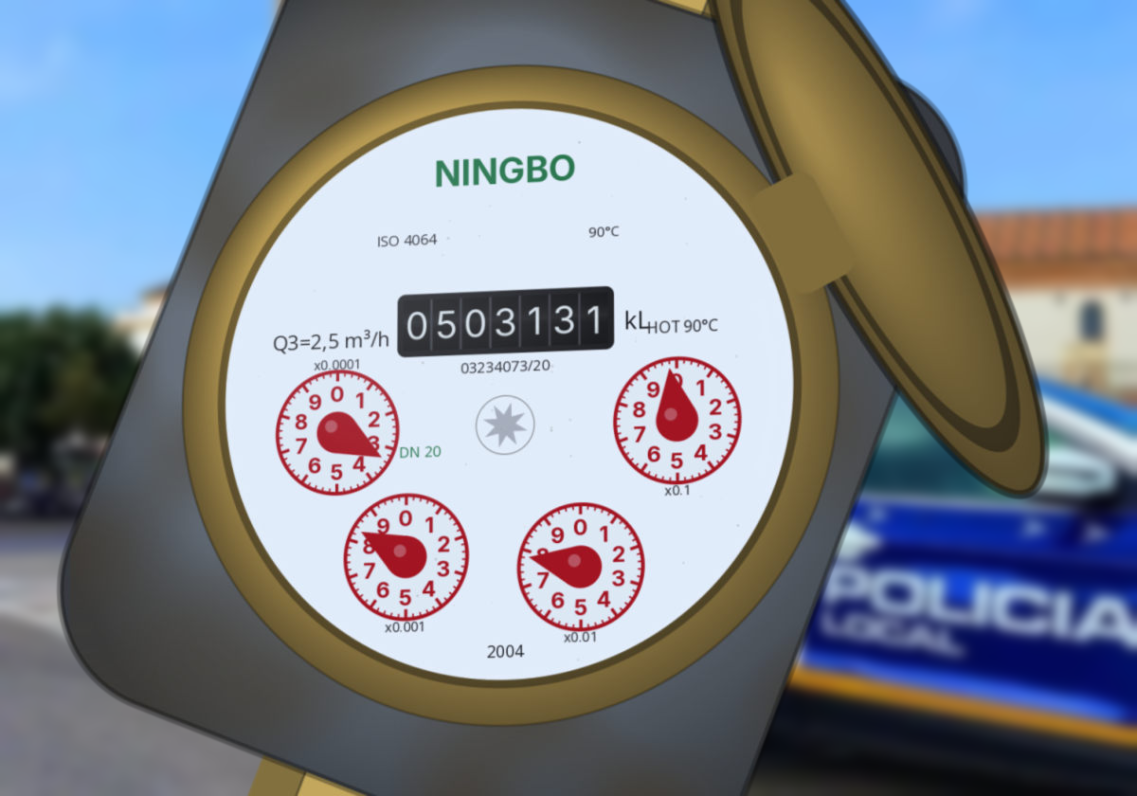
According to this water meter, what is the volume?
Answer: 503130.9783 kL
